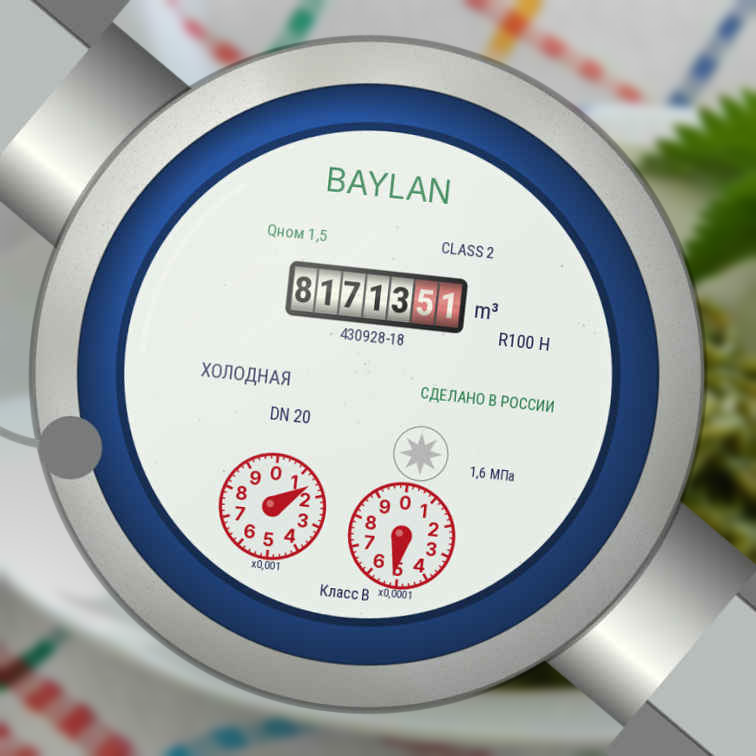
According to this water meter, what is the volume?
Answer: 81713.5115 m³
